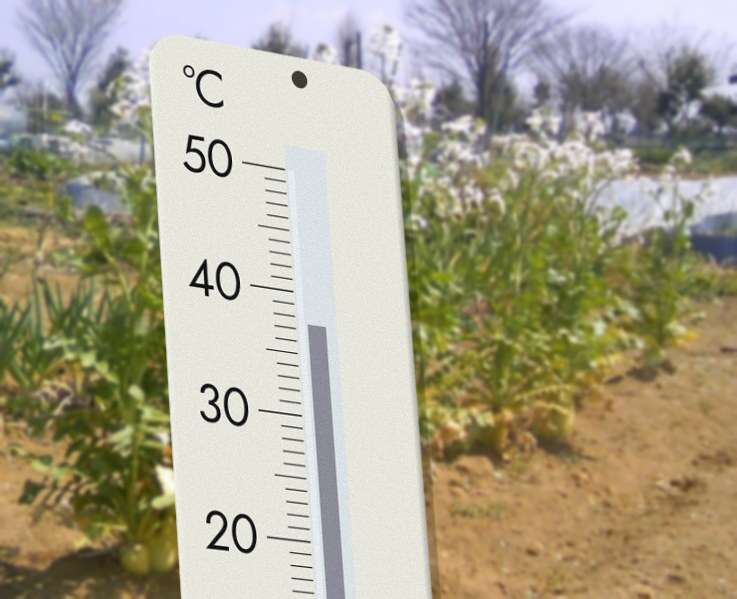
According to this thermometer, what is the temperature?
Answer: 37.5 °C
